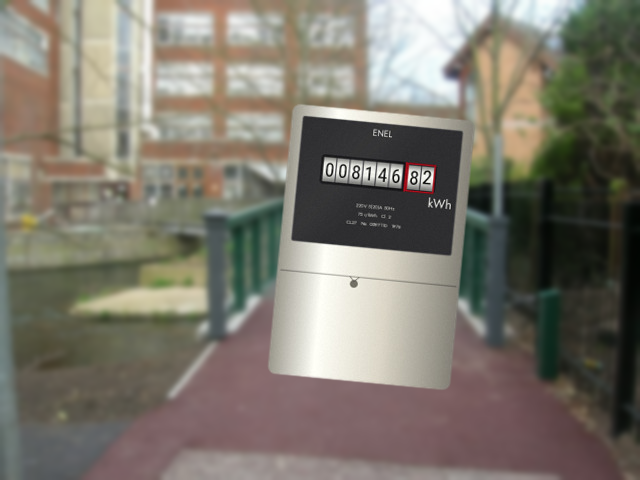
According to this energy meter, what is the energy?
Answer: 8146.82 kWh
